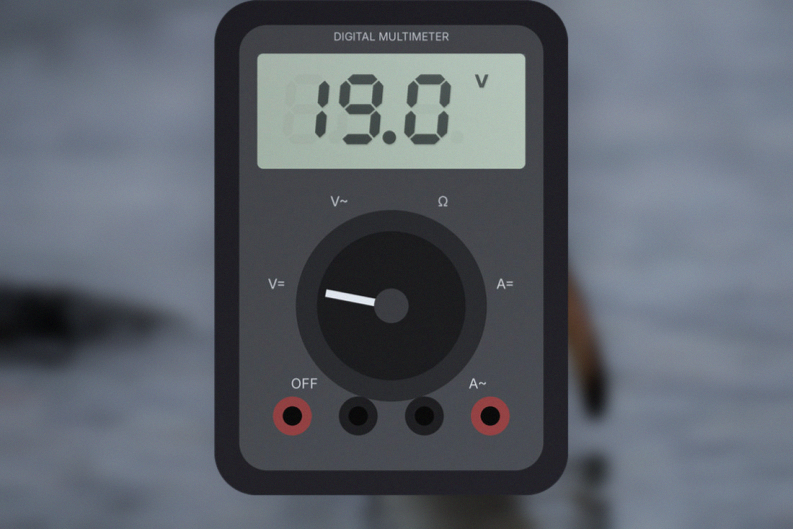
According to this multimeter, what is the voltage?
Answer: 19.0 V
